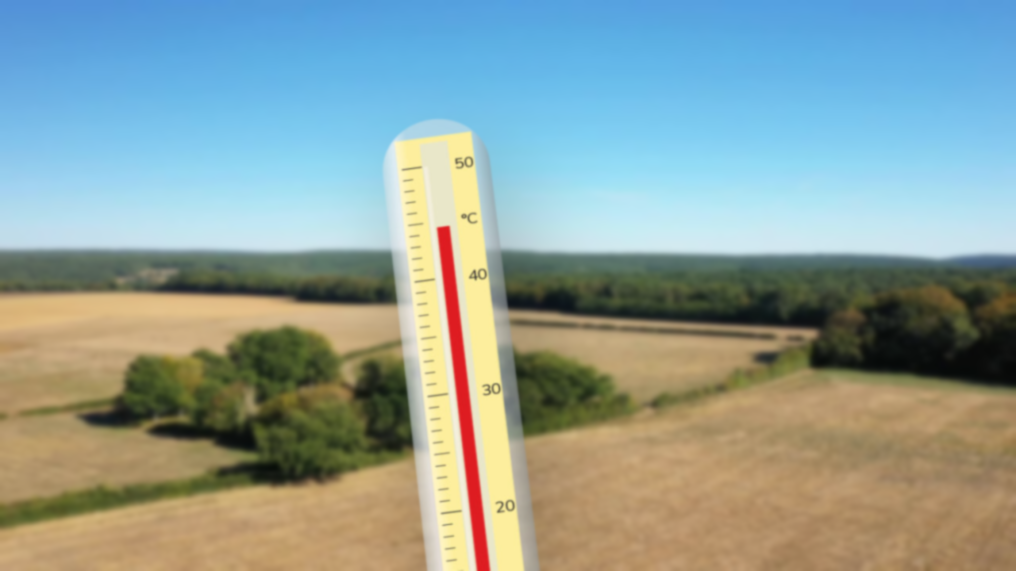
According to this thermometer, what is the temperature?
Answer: 44.5 °C
